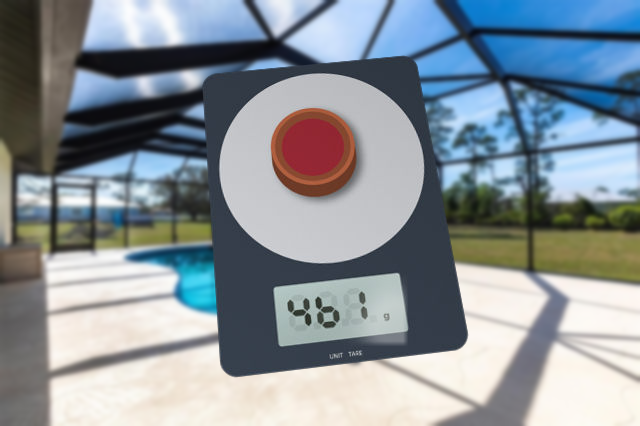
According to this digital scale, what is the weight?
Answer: 461 g
